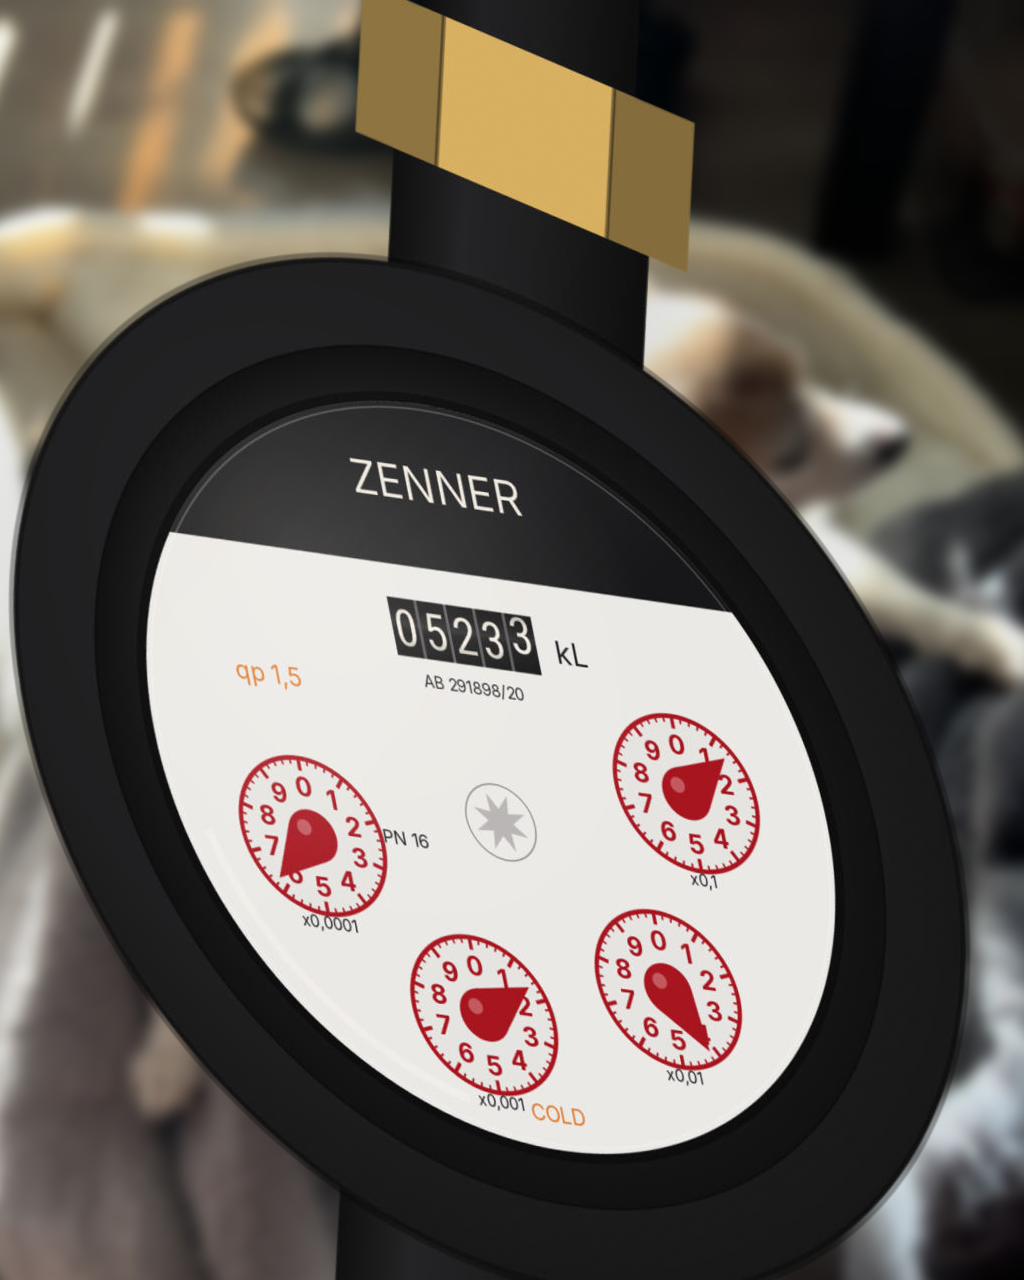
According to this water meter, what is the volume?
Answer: 5233.1416 kL
